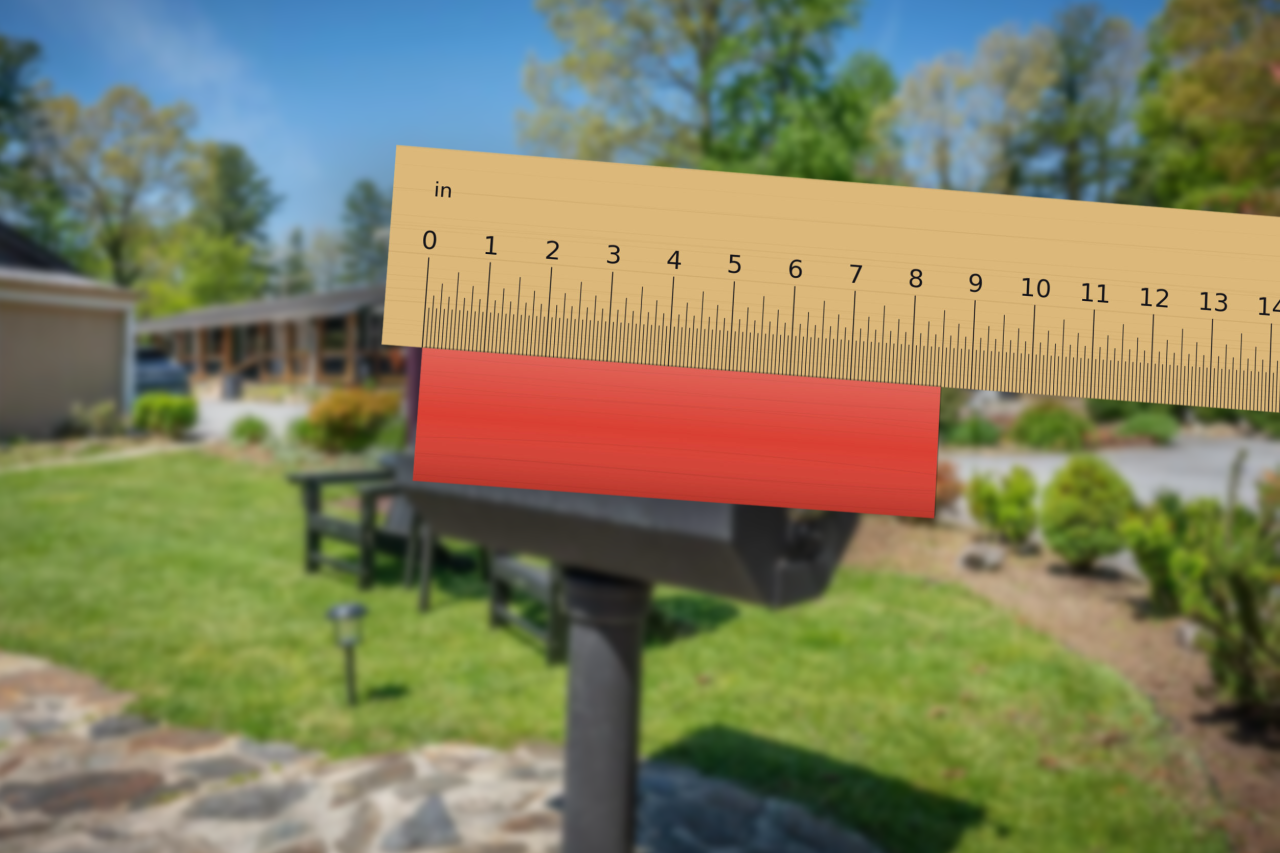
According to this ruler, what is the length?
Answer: 8.5 in
